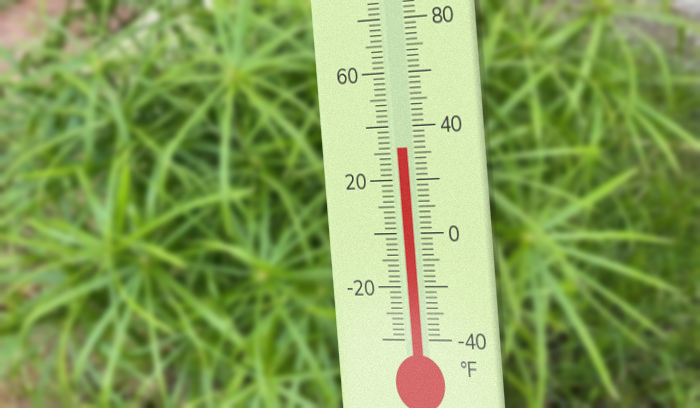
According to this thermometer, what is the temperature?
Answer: 32 °F
